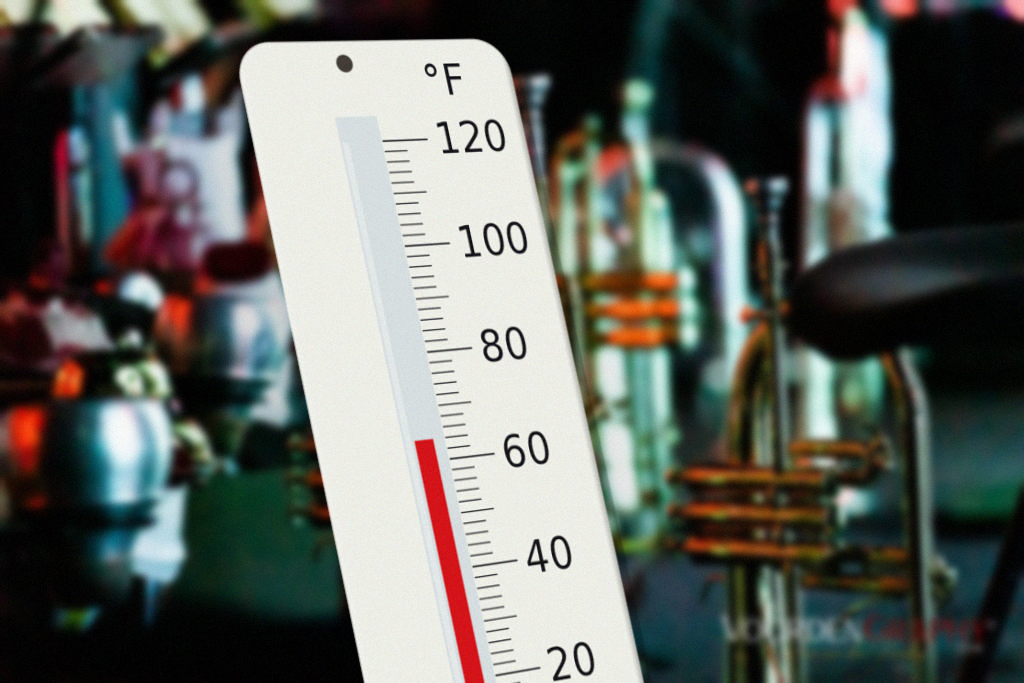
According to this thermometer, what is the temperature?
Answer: 64 °F
